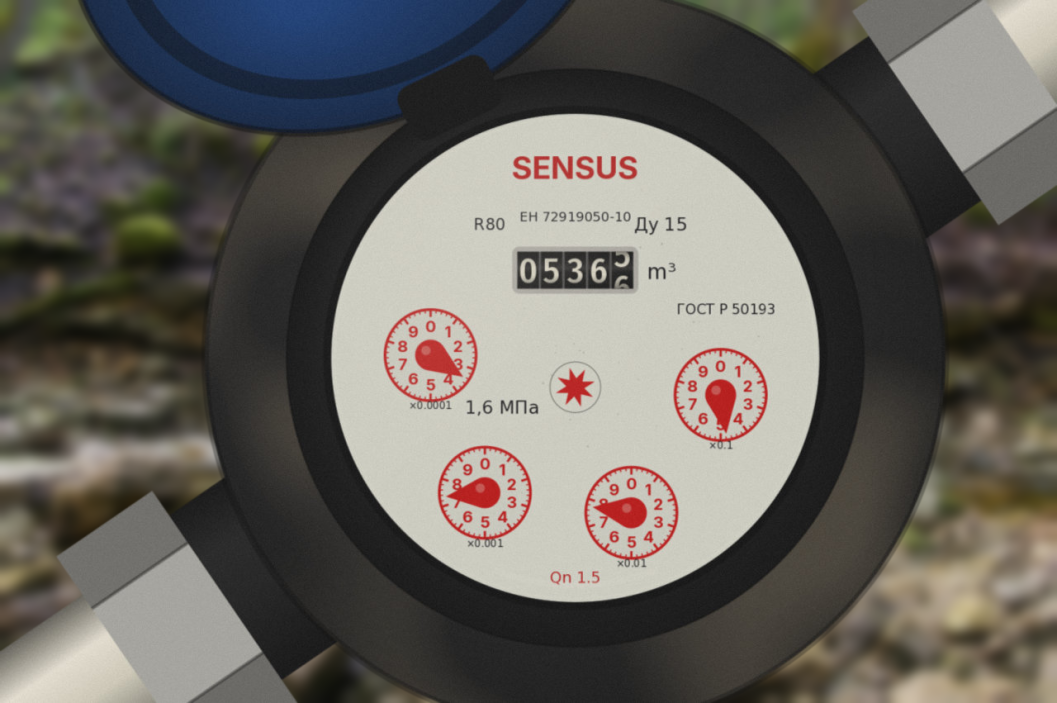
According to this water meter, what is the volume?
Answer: 5365.4773 m³
